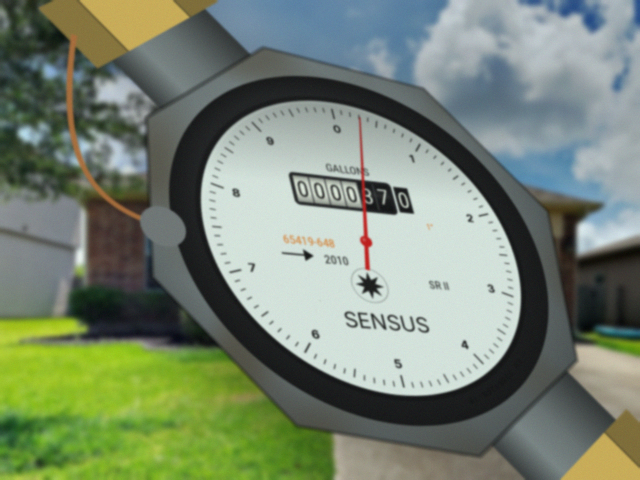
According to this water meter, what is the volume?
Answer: 370.3 gal
